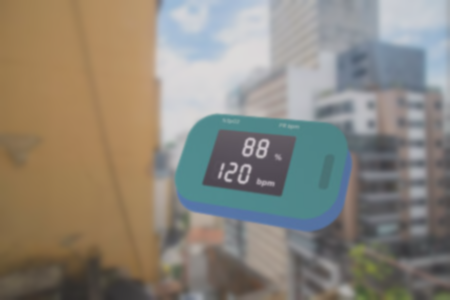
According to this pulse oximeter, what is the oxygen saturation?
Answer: 88 %
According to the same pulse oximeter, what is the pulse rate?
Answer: 120 bpm
